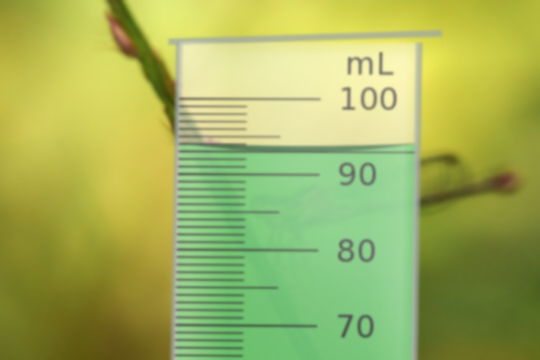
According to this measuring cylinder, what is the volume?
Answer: 93 mL
